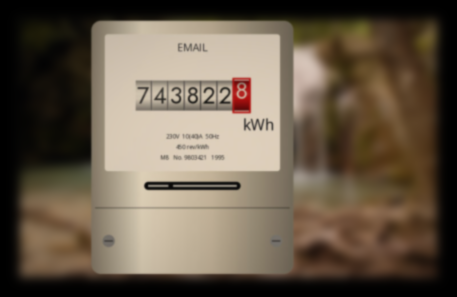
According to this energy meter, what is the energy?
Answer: 743822.8 kWh
